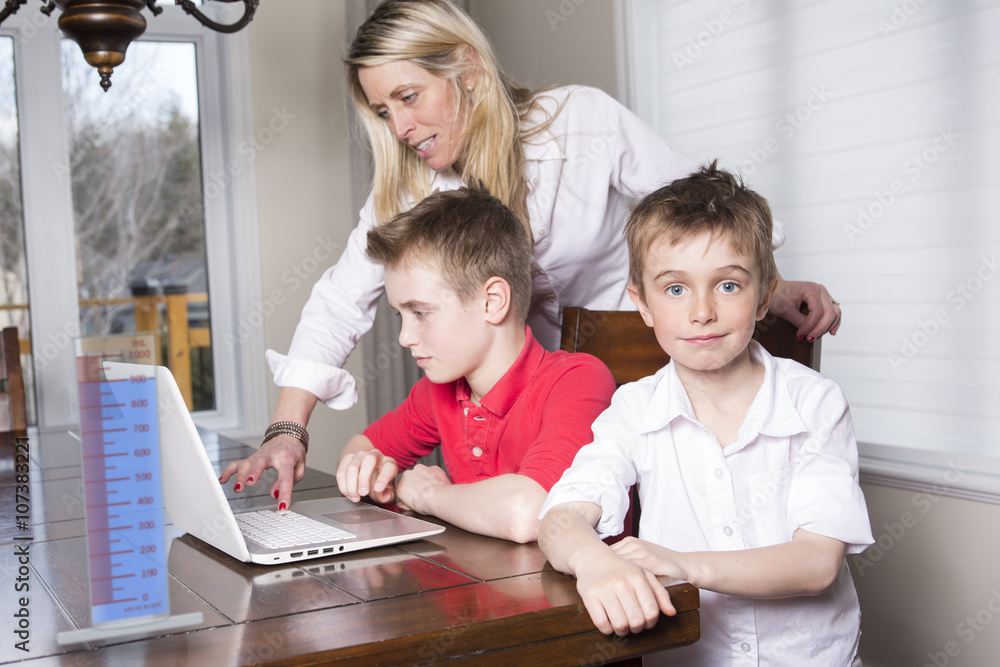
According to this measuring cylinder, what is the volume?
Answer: 900 mL
